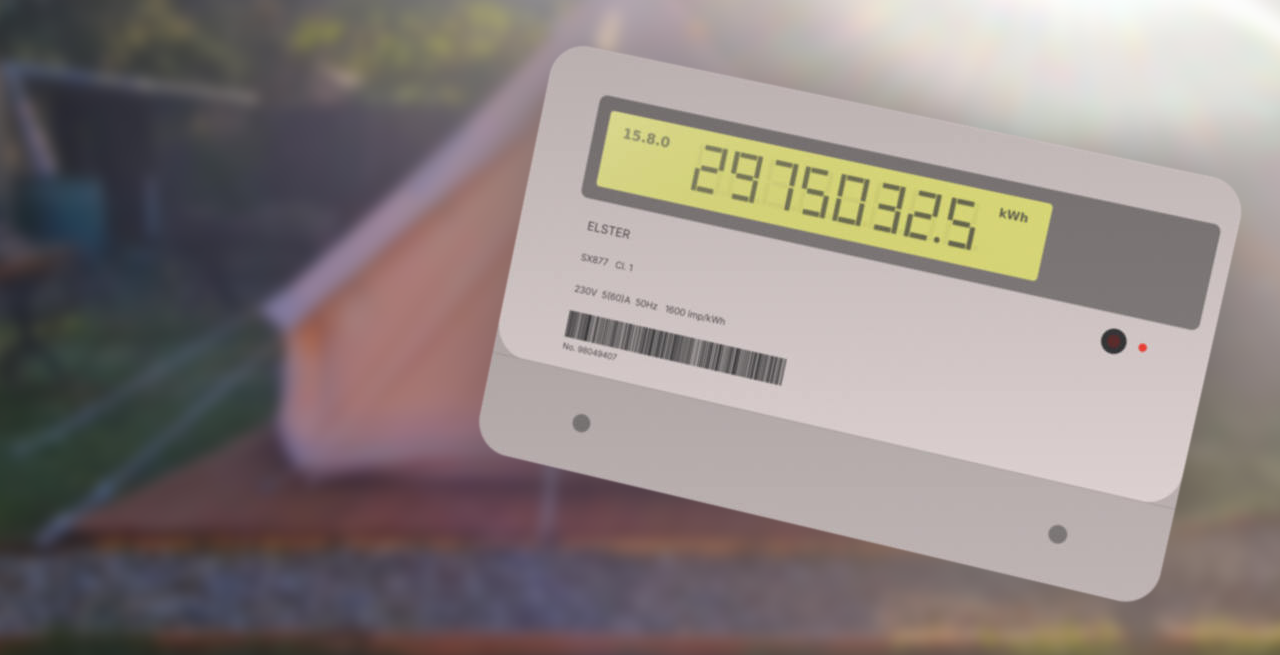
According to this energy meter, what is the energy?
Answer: 2975032.5 kWh
